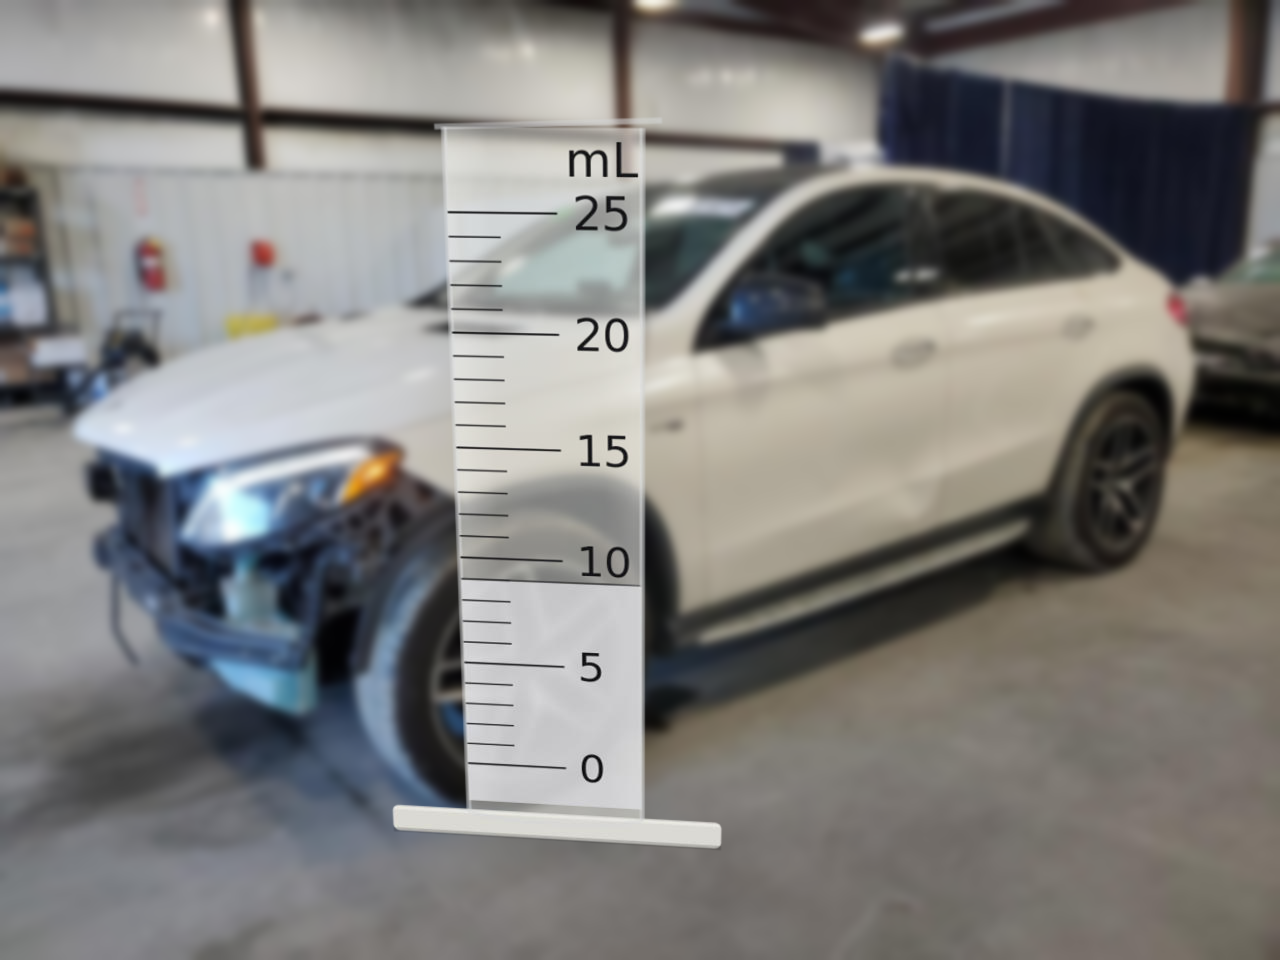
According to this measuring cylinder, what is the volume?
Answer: 9 mL
